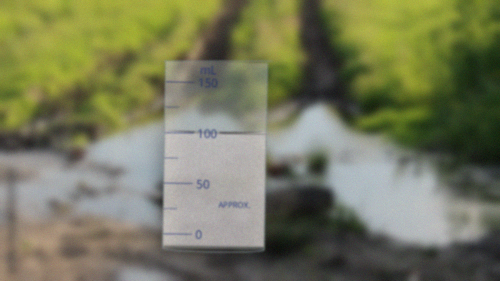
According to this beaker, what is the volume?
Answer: 100 mL
